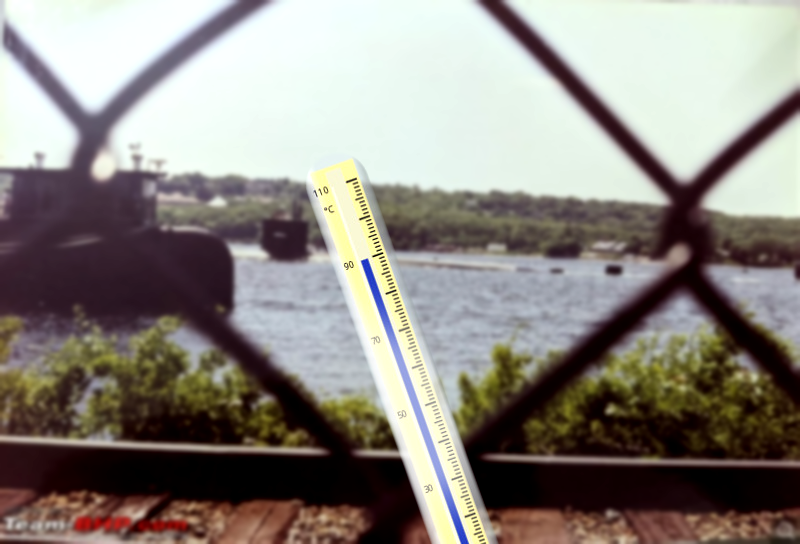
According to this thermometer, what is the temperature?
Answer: 90 °C
